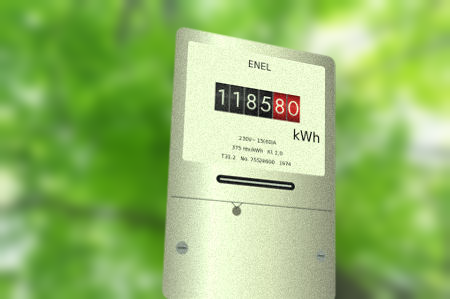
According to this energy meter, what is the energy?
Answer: 1185.80 kWh
